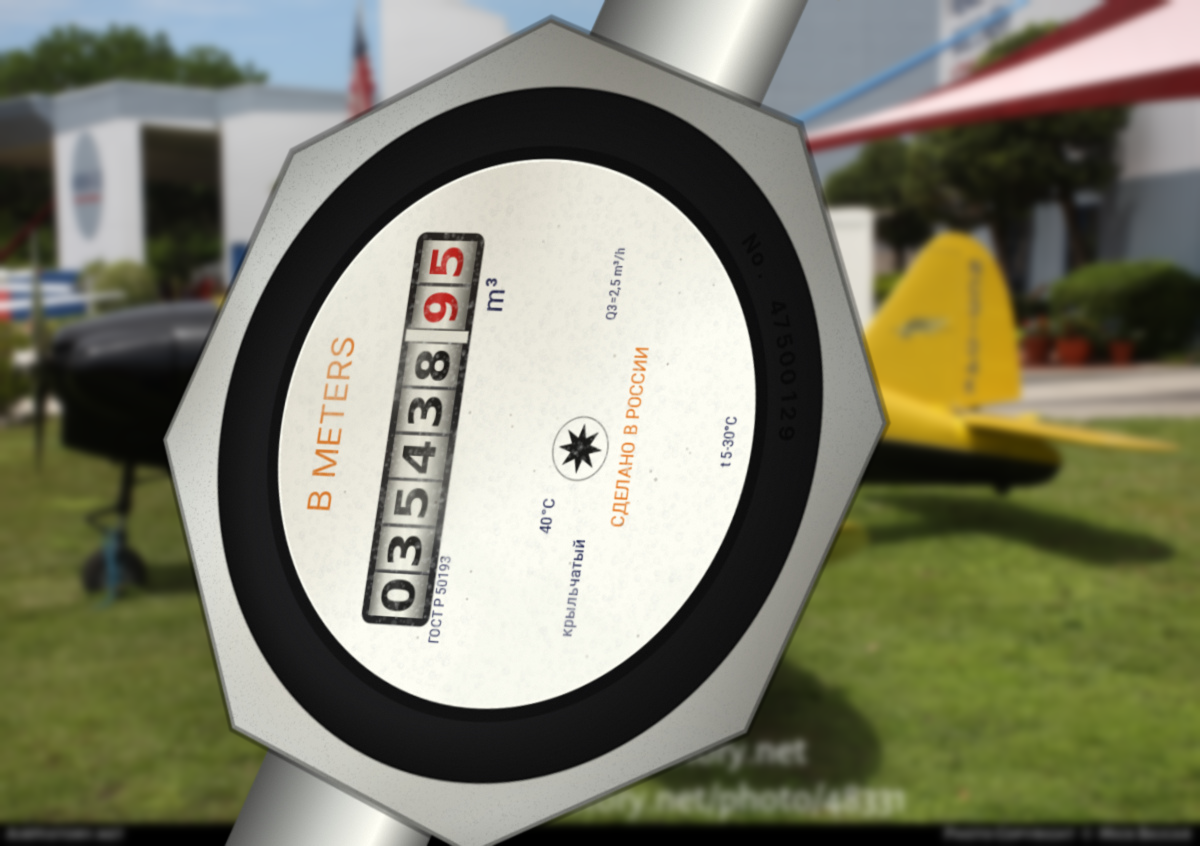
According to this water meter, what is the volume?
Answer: 35438.95 m³
